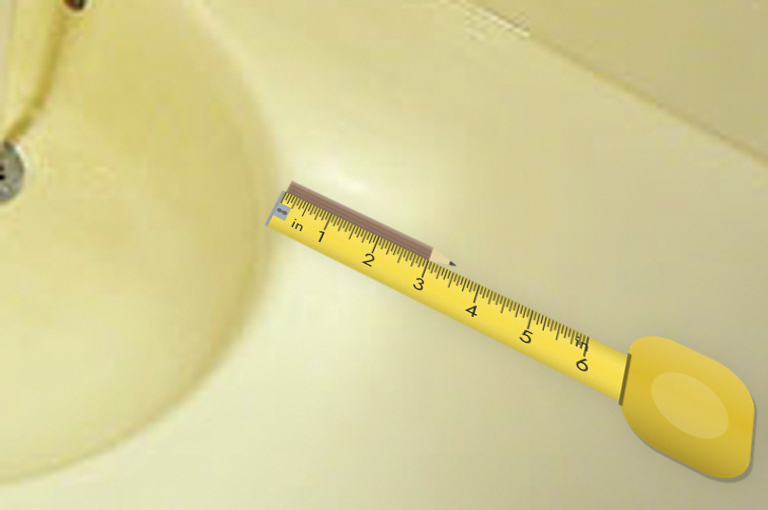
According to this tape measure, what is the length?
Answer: 3.5 in
